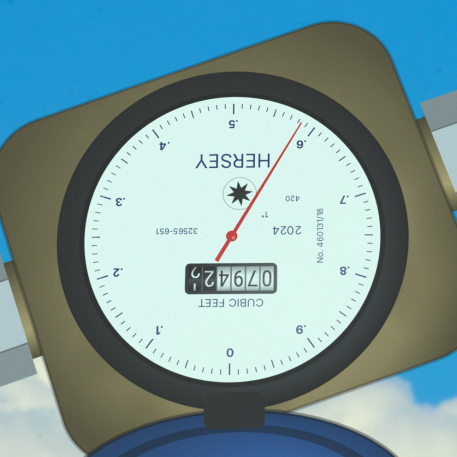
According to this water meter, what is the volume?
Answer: 79421.58 ft³
